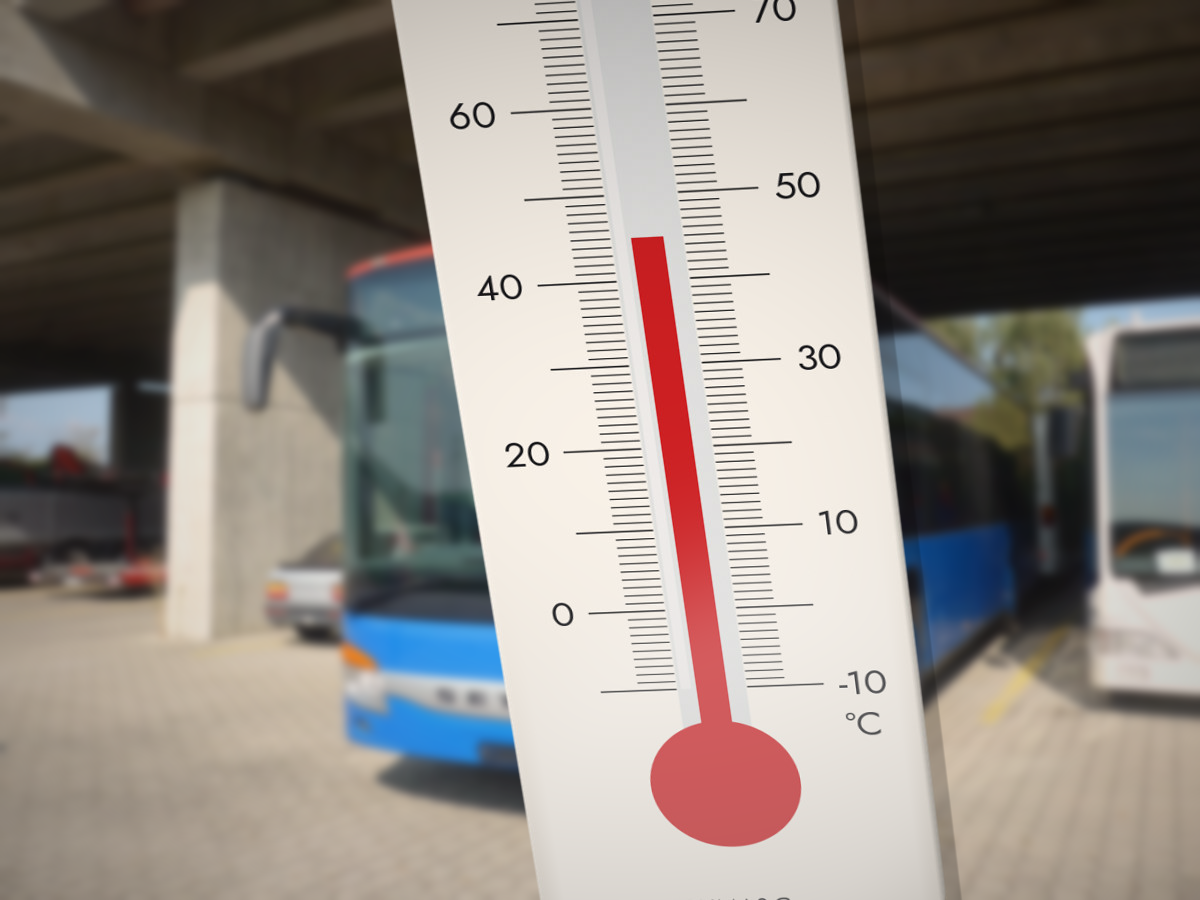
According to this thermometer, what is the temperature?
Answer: 45 °C
